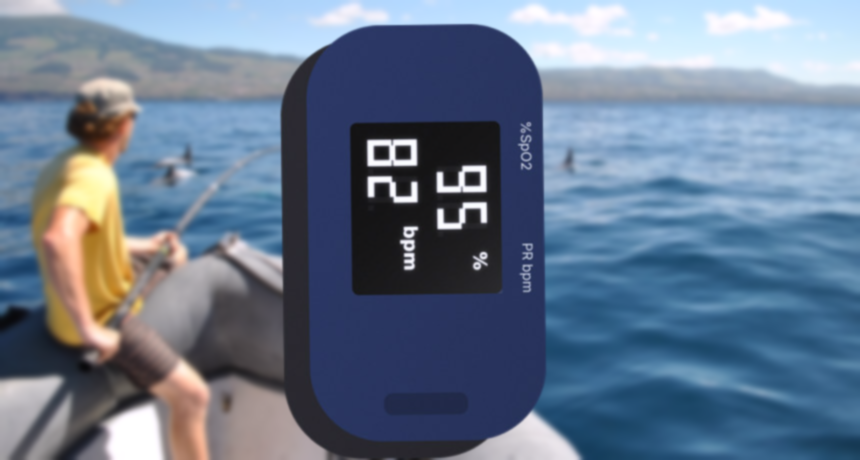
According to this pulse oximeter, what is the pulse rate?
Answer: 82 bpm
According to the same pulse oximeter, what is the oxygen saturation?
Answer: 95 %
